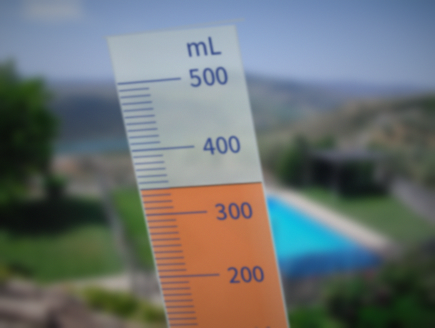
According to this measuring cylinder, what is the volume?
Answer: 340 mL
